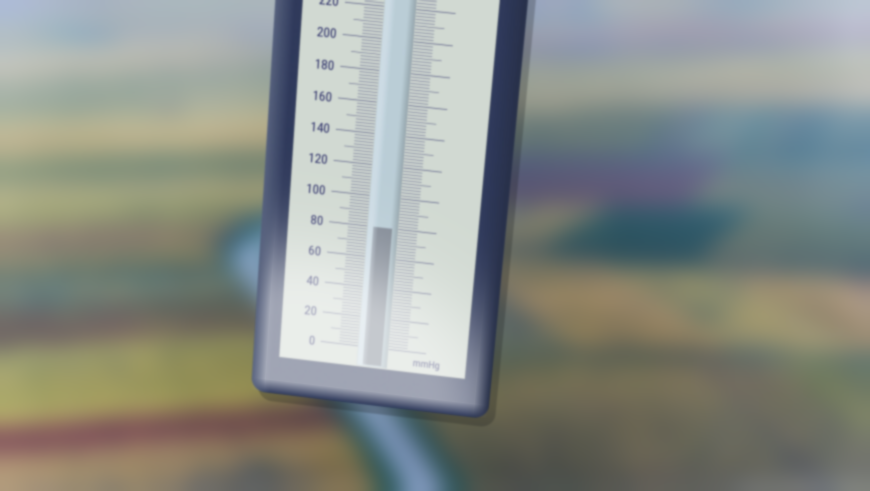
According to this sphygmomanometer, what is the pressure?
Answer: 80 mmHg
